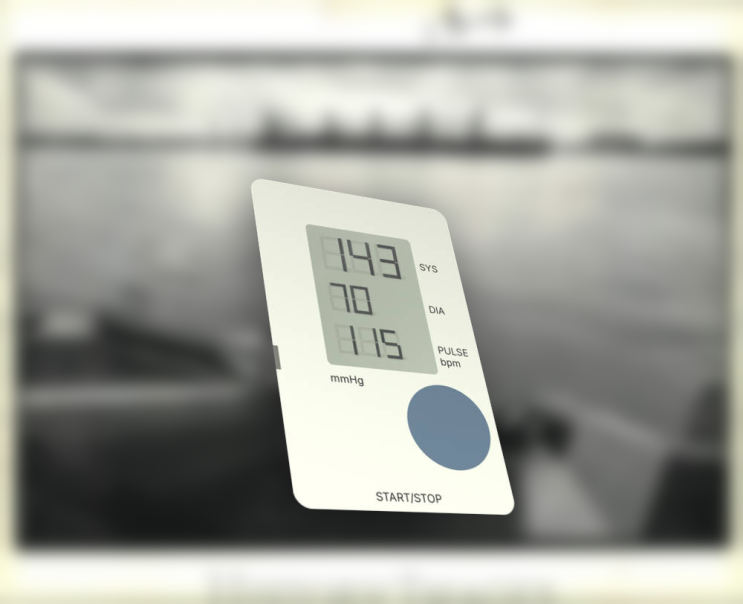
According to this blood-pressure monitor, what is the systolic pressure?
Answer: 143 mmHg
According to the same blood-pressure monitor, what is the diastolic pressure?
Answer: 70 mmHg
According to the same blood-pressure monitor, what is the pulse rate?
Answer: 115 bpm
